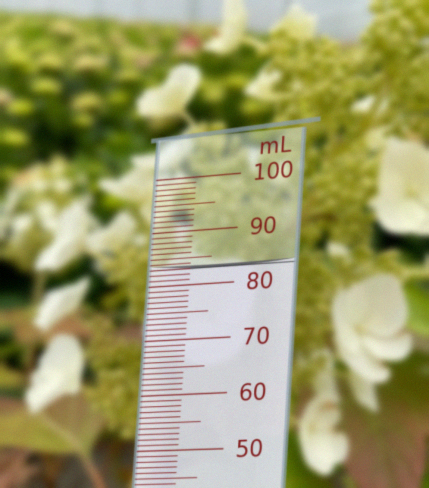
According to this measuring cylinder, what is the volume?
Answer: 83 mL
